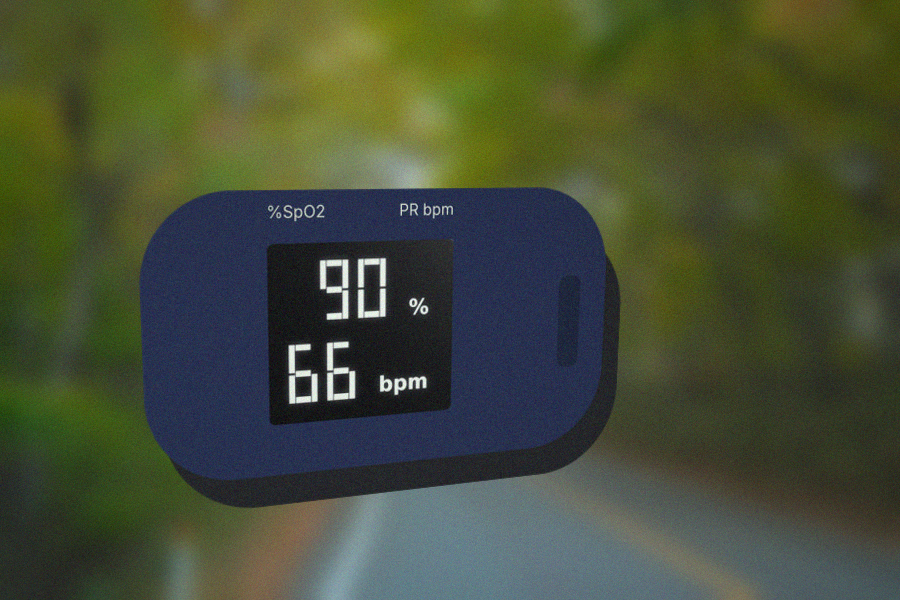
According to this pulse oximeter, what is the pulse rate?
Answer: 66 bpm
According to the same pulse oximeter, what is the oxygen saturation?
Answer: 90 %
